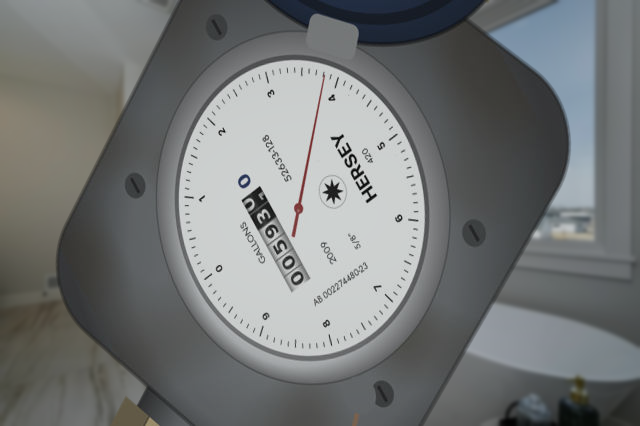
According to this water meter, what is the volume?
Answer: 59303.8 gal
